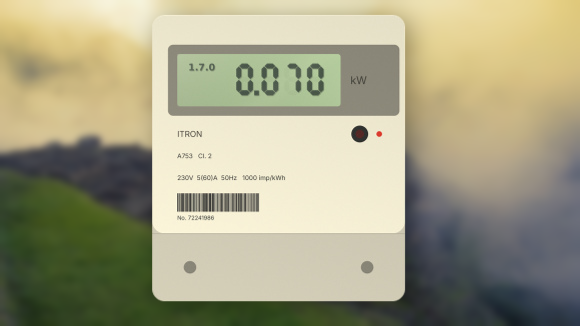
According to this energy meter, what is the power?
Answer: 0.070 kW
